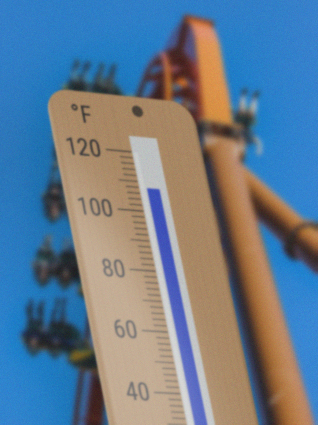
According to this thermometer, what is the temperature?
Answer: 108 °F
